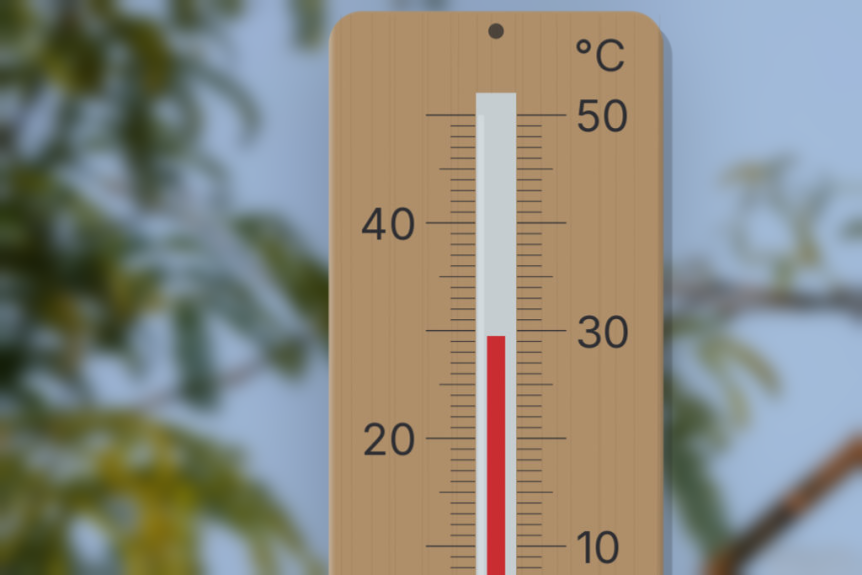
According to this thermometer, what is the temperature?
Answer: 29.5 °C
